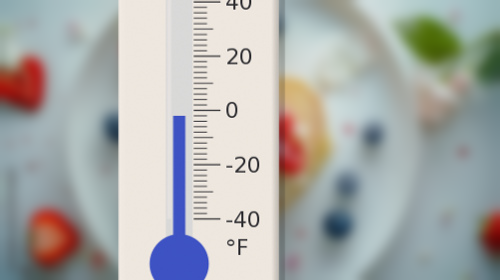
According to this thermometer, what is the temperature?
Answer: -2 °F
